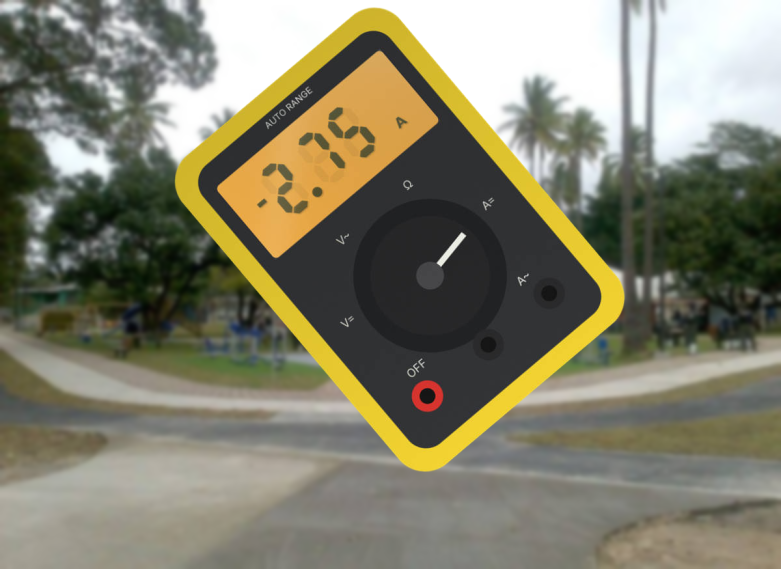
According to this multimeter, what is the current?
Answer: -2.75 A
